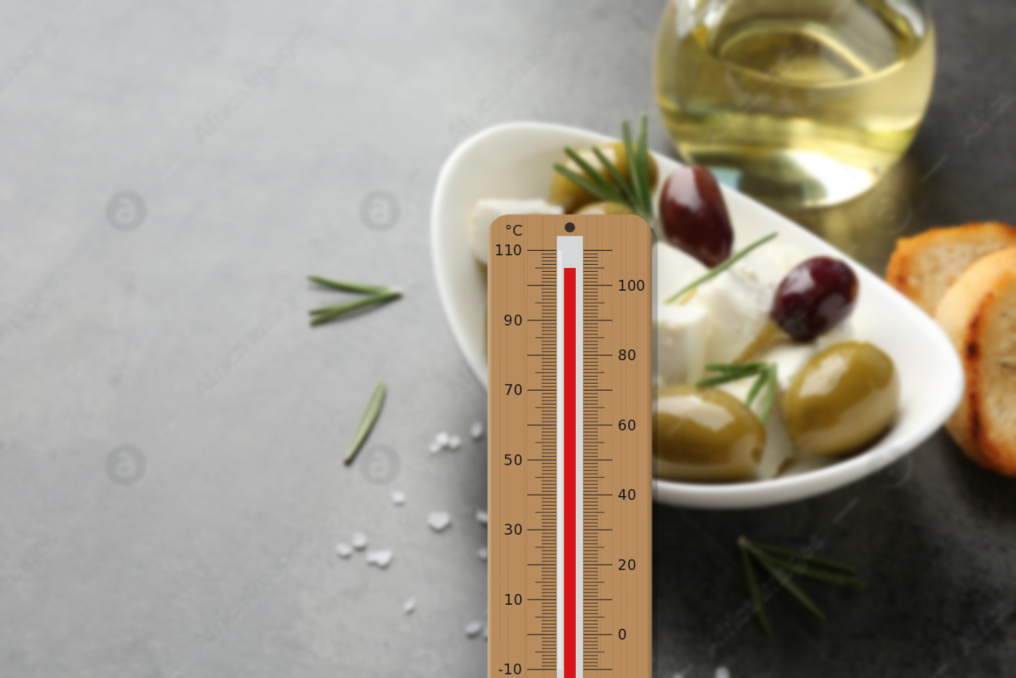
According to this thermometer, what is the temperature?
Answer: 105 °C
